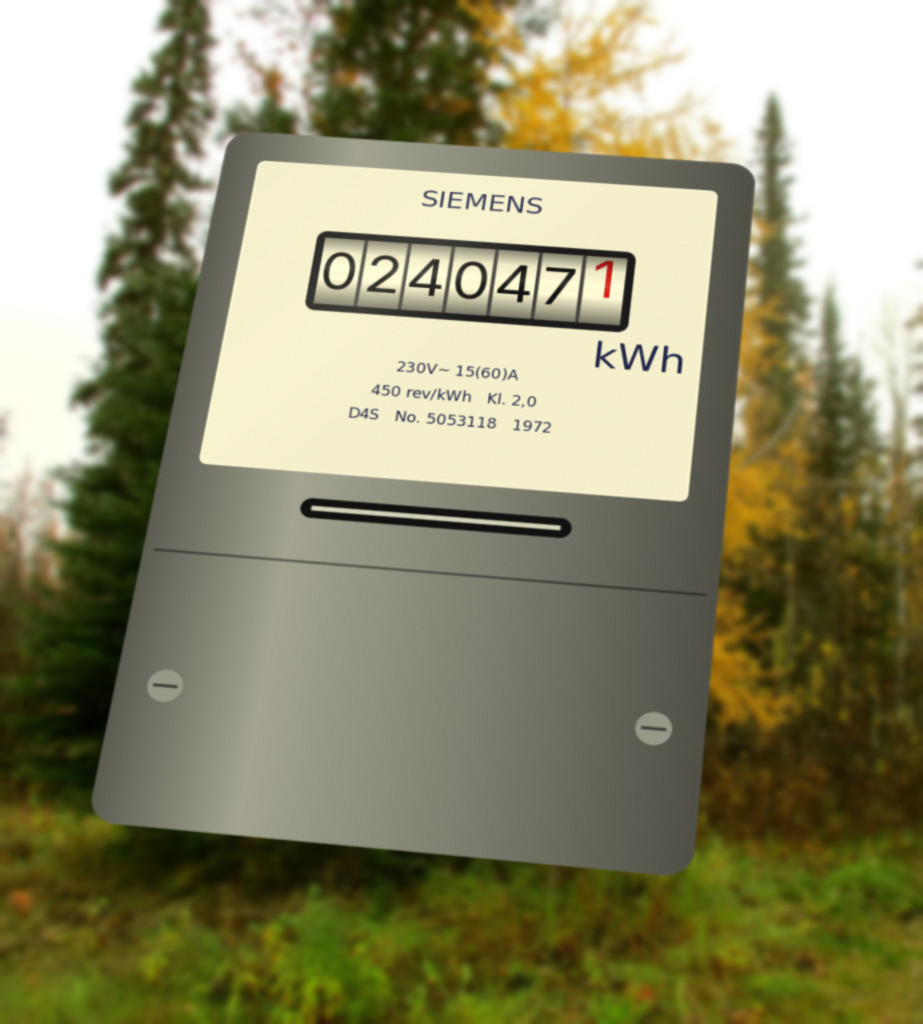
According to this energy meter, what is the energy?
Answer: 24047.1 kWh
